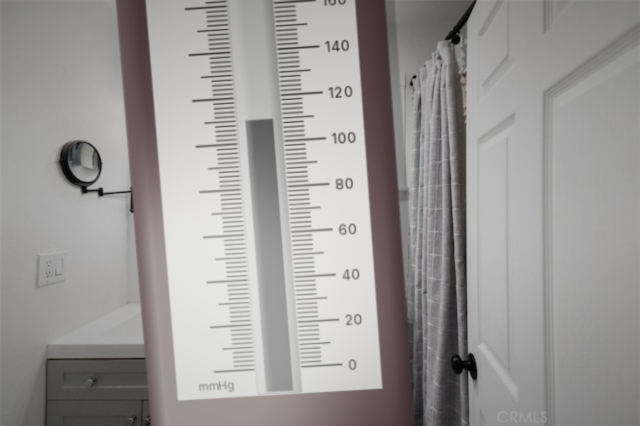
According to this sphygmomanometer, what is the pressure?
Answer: 110 mmHg
